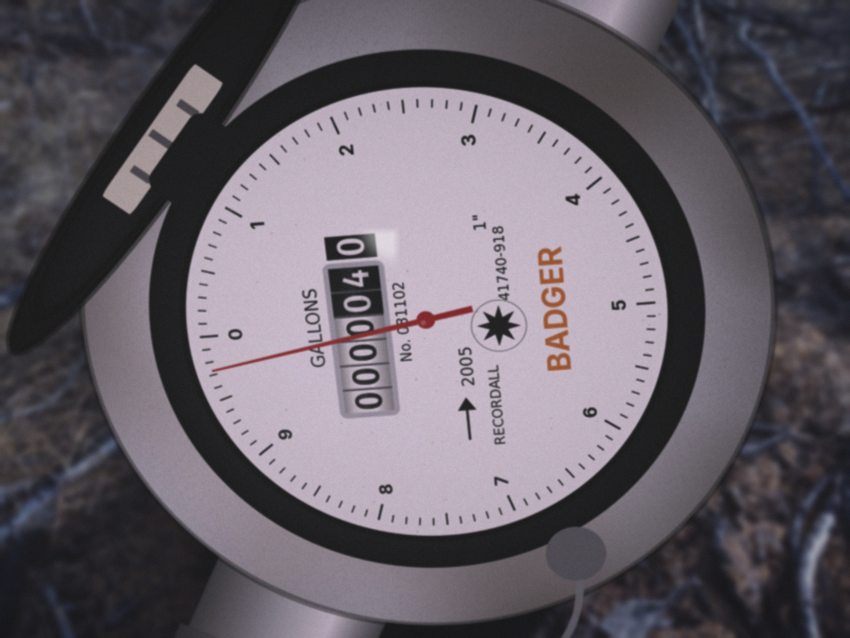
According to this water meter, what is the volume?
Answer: 39.7 gal
